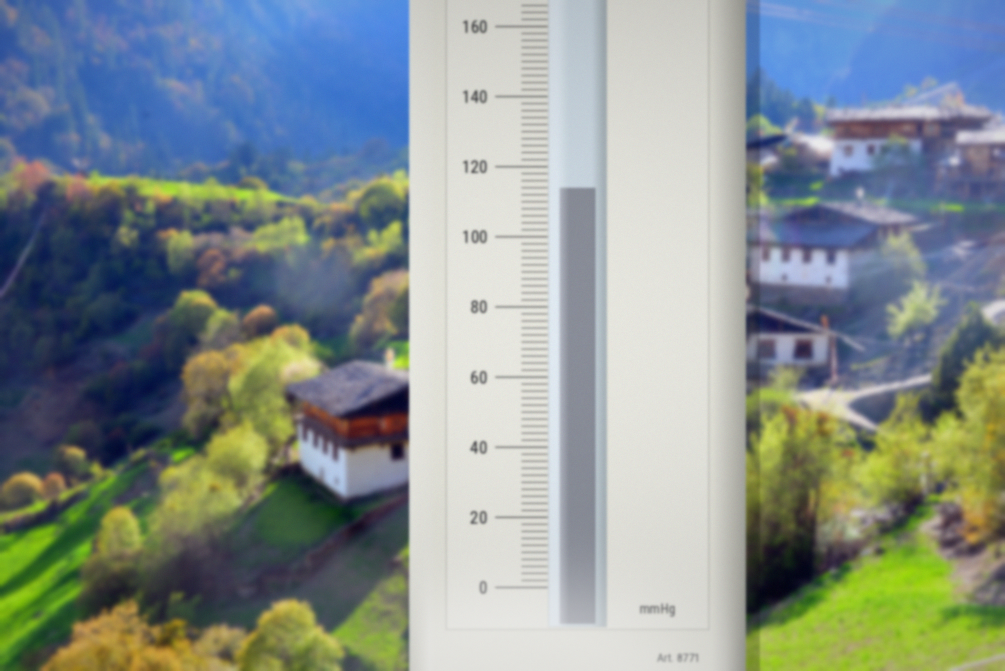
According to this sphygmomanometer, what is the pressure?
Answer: 114 mmHg
